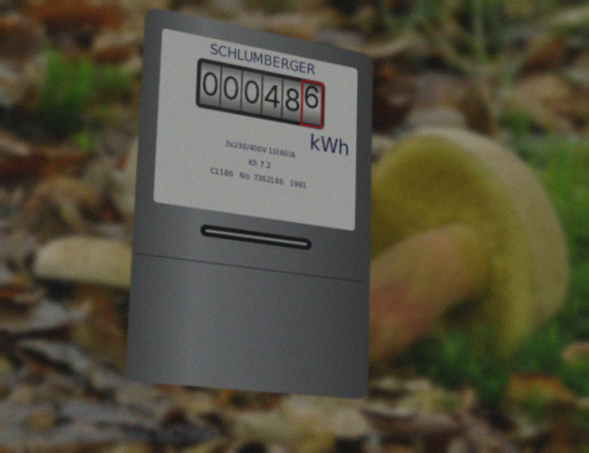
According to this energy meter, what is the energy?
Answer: 48.6 kWh
